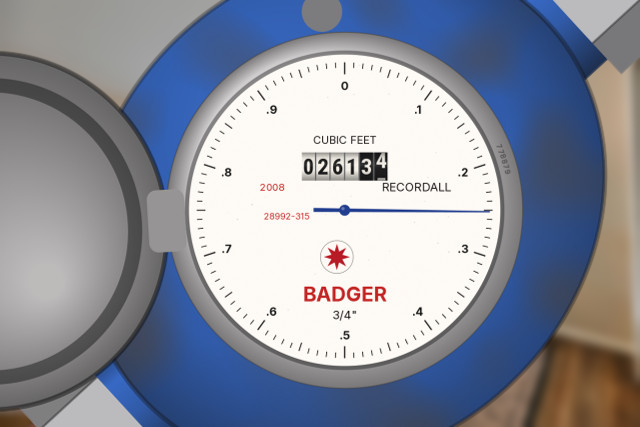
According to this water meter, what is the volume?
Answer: 26134.25 ft³
